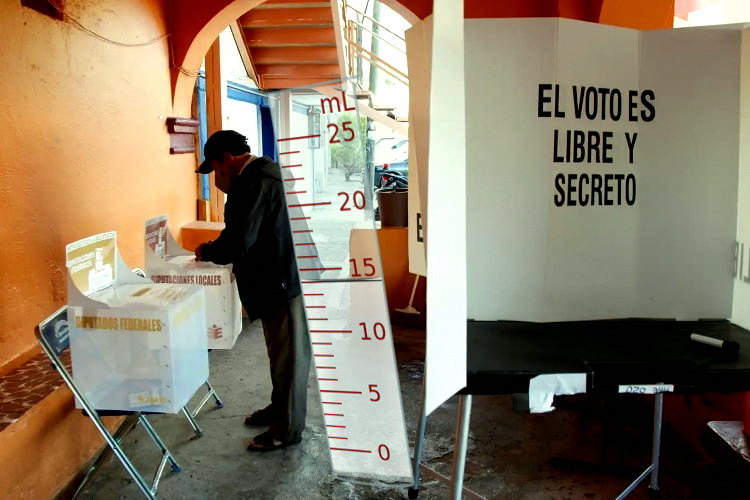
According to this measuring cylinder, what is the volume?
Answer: 14 mL
